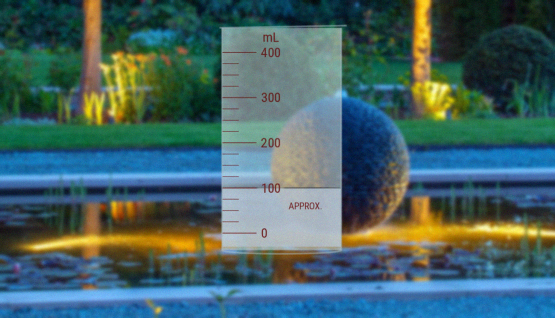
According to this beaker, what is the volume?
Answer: 100 mL
